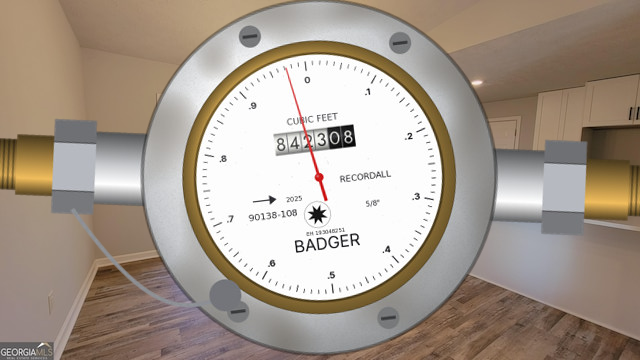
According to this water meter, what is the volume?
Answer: 842307.97 ft³
